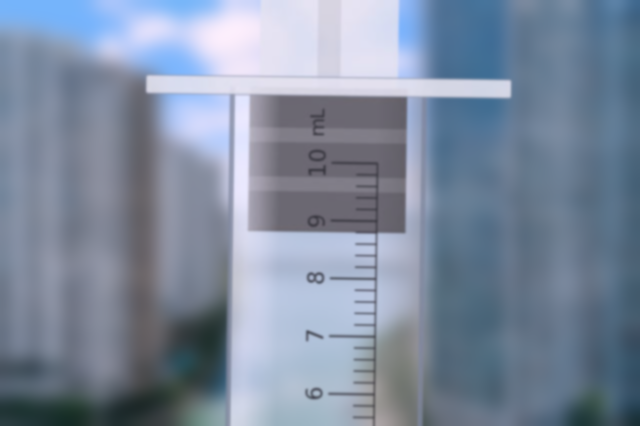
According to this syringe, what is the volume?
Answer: 8.8 mL
